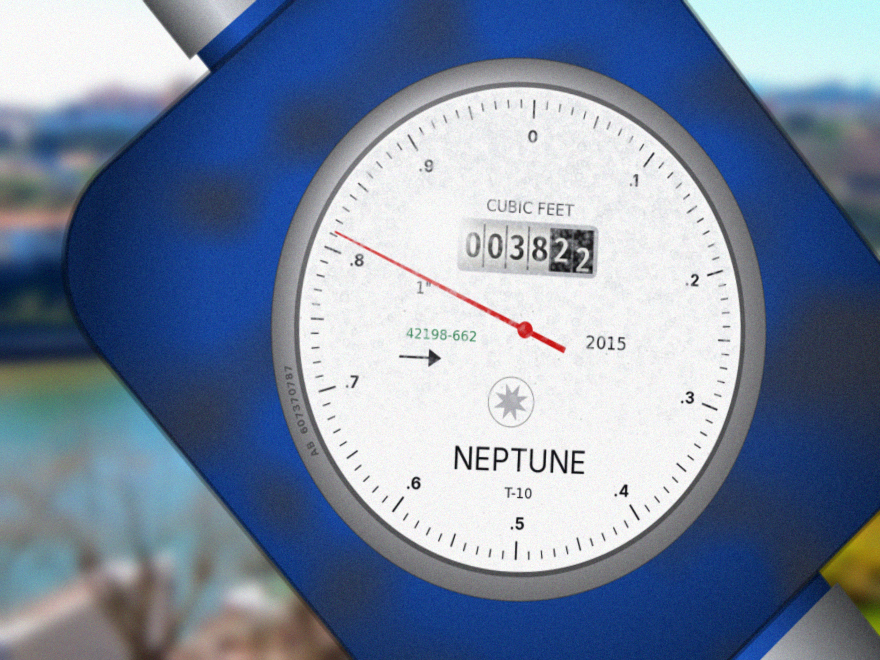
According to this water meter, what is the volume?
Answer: 3821.81 ft³
